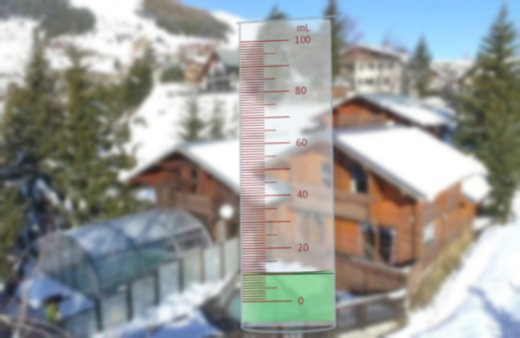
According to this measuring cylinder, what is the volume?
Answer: 10 mL
